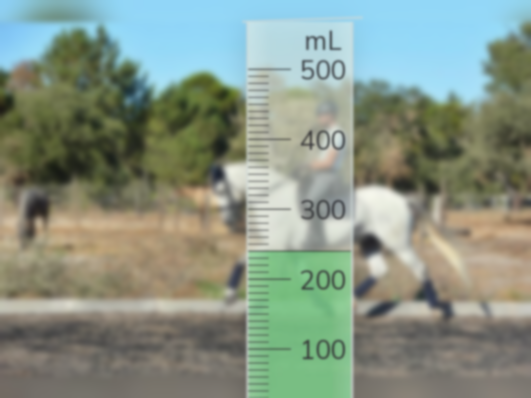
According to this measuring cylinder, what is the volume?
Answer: 240 mL
